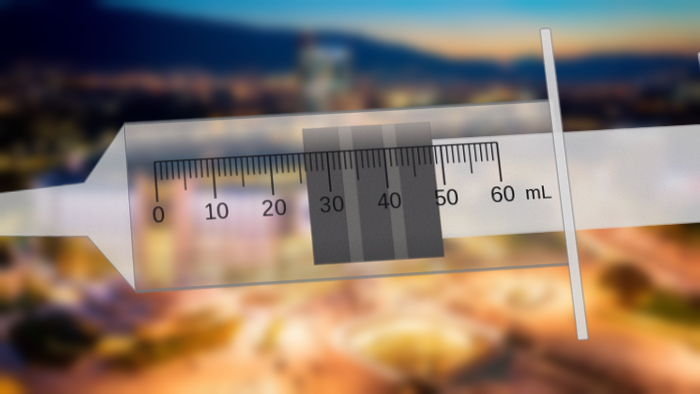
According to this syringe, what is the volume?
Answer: 26 mL
